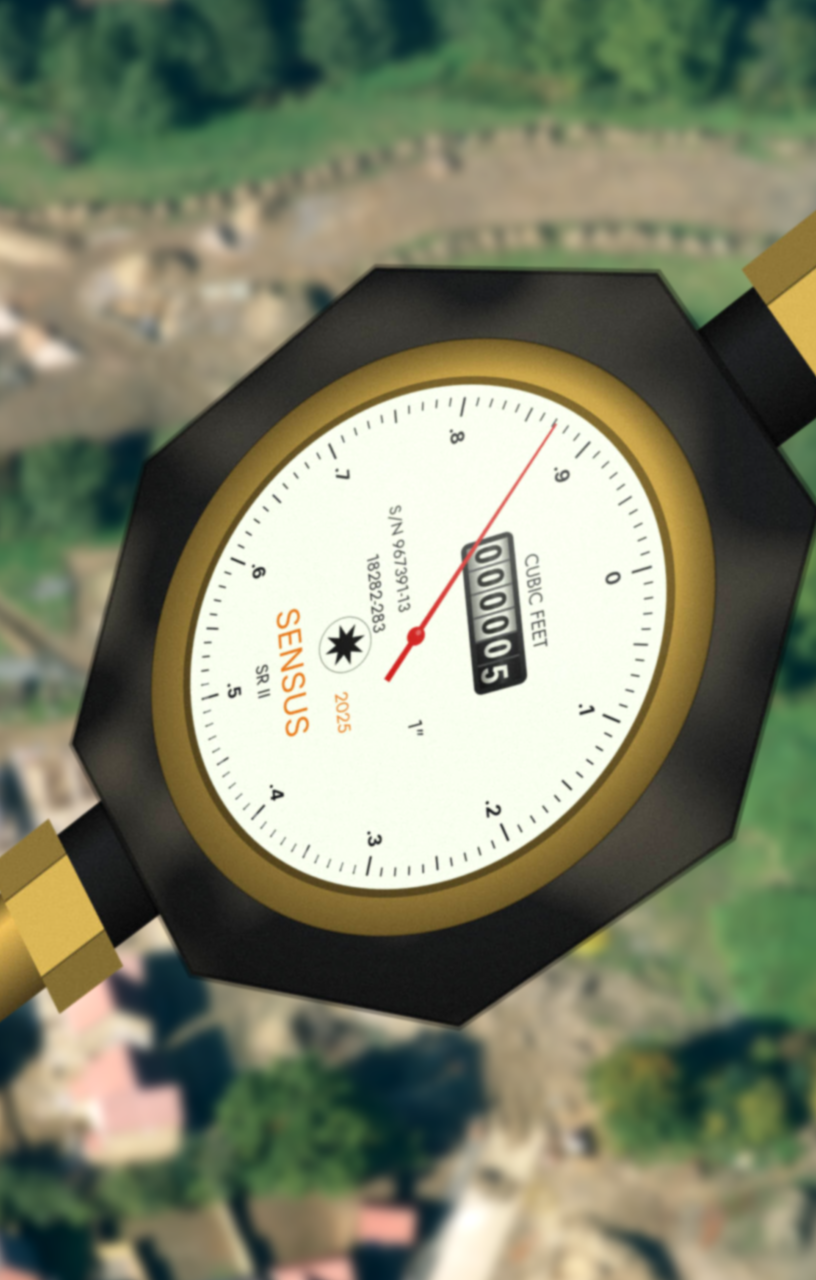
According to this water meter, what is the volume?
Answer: 4.87 ft³
